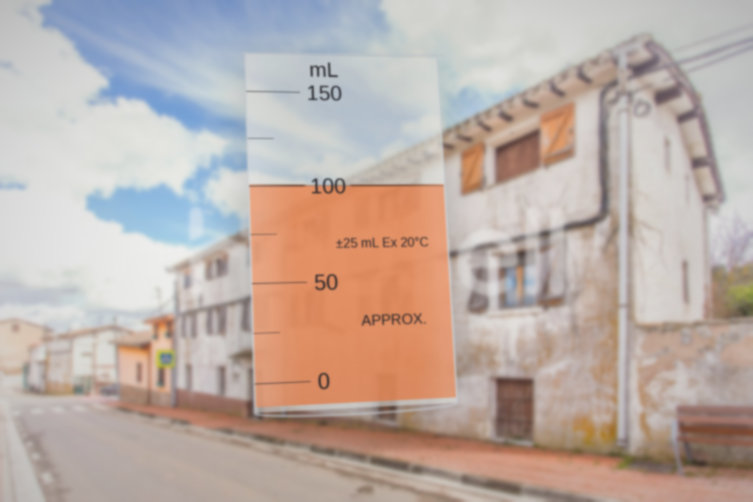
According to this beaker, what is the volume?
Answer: 100 mL
